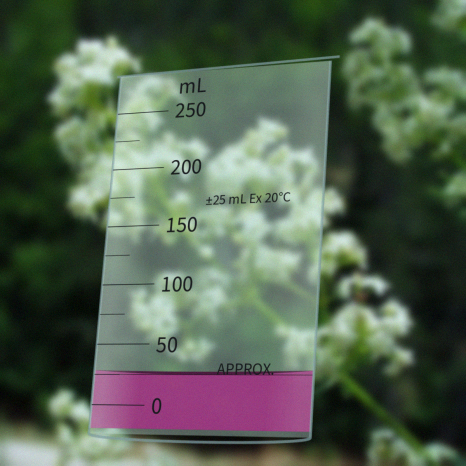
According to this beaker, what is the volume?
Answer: 25 mL
